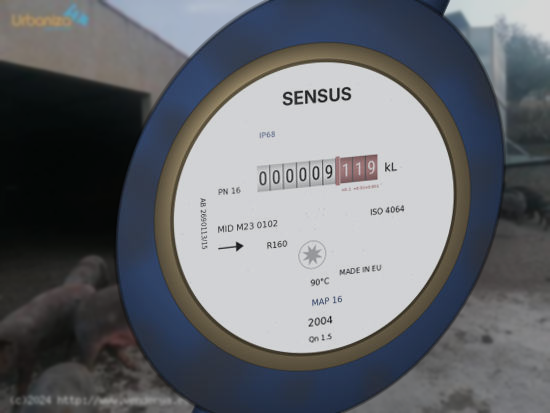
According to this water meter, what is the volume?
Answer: 9.119 kL
